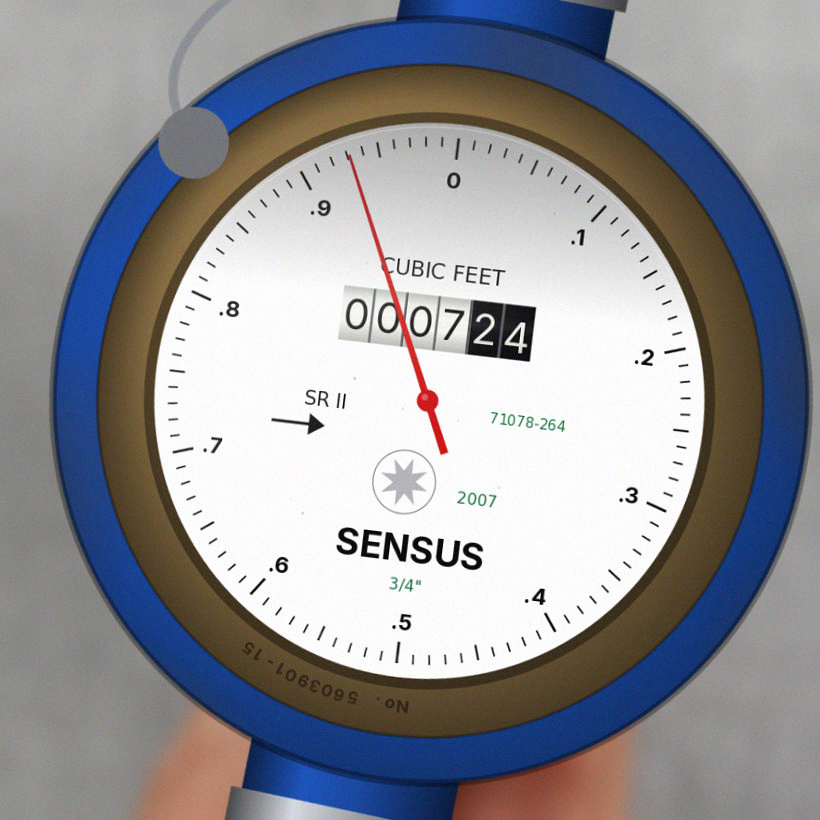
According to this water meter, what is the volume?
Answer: 723.93 ft³
